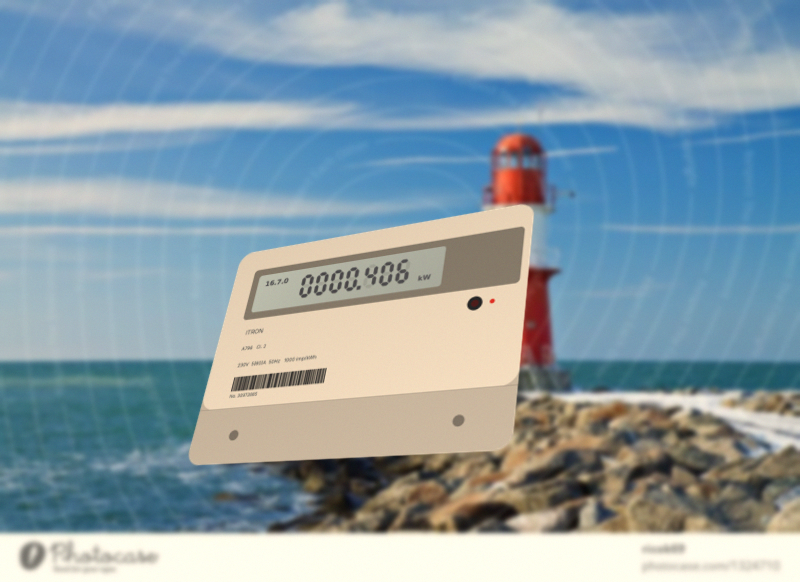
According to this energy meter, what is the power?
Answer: 0.406 kW
